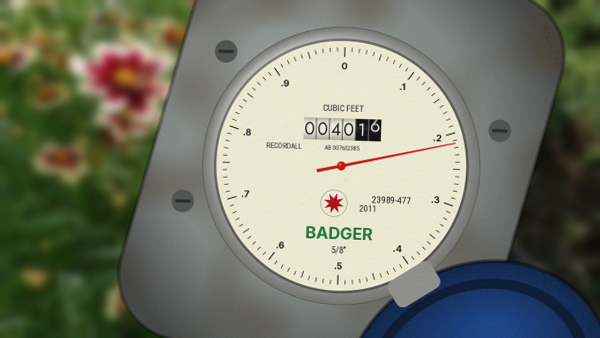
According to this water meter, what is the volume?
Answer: 4016.21 ft³
